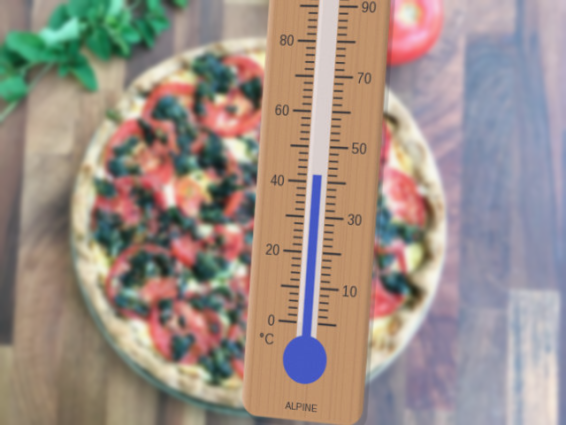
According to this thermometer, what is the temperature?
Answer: 42 °C
